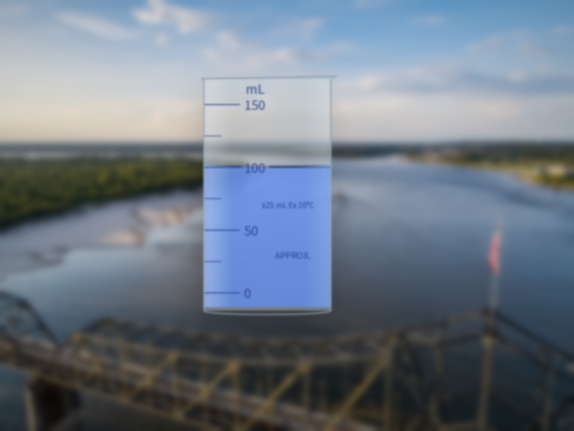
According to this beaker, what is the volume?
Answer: 100 mL
